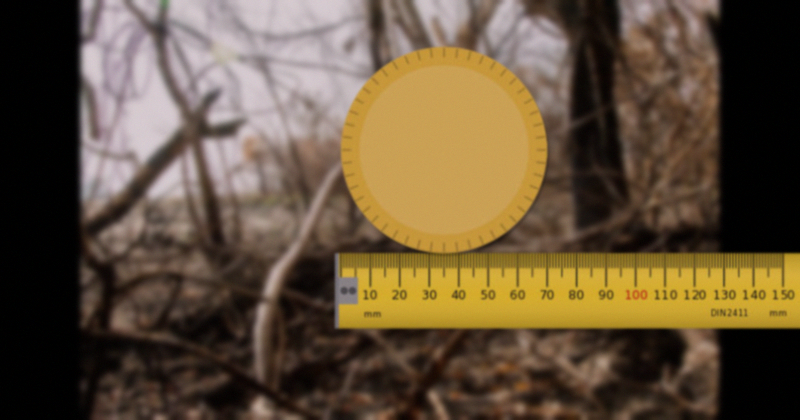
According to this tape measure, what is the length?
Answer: 70 mm
